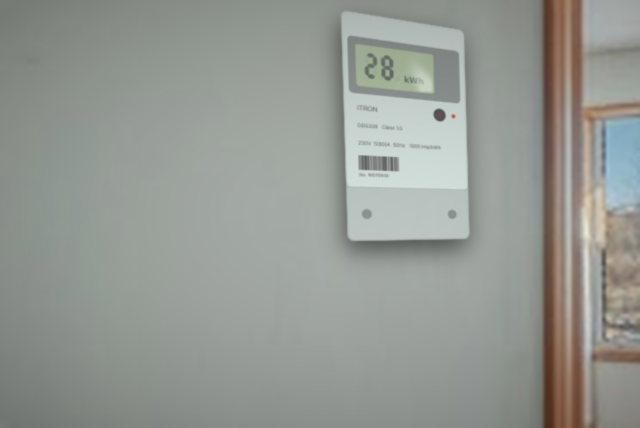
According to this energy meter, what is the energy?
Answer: 28 kWh
